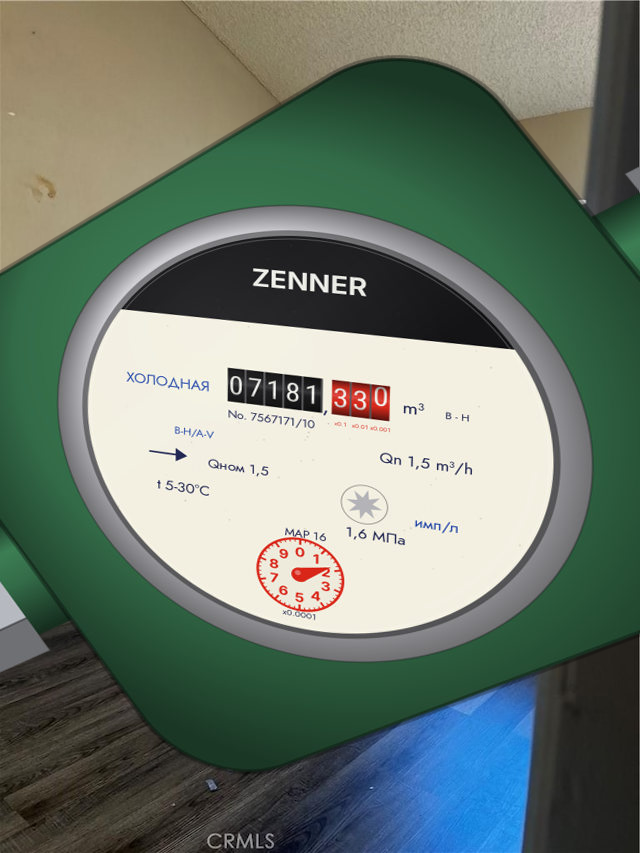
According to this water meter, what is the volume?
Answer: 7181.3301 m³
